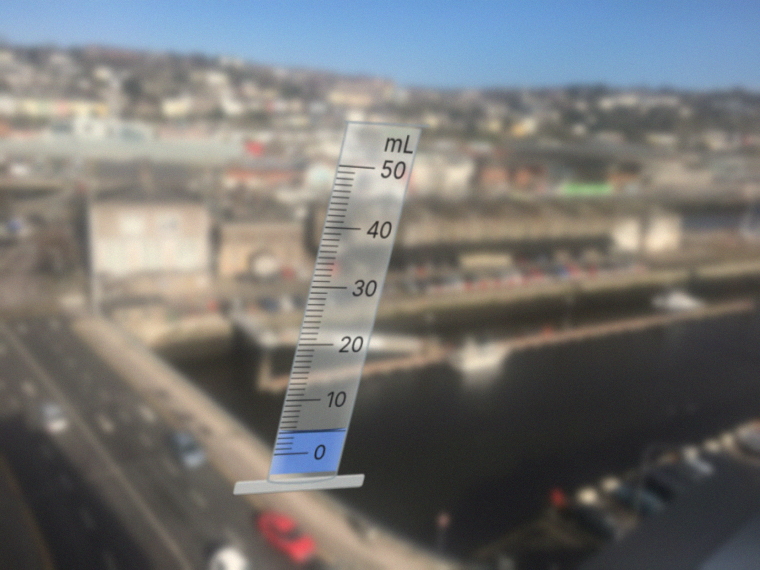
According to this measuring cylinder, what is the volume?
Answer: 4 mL
